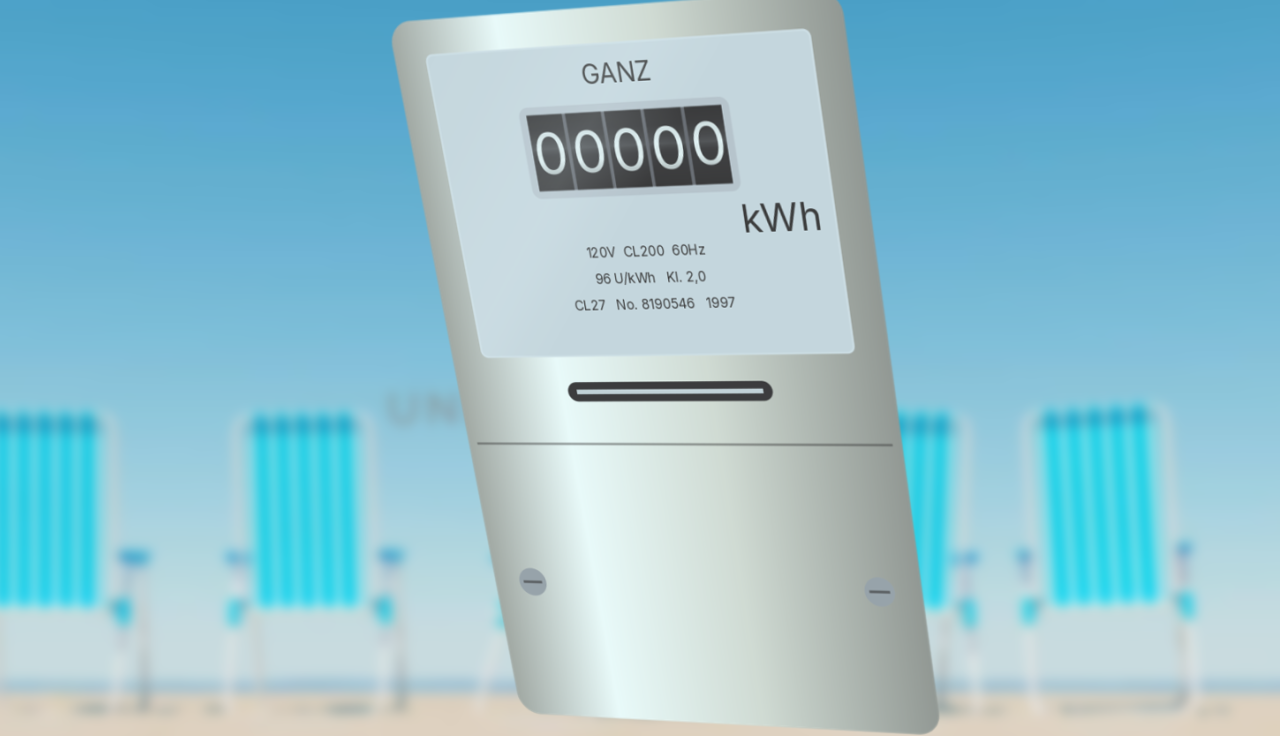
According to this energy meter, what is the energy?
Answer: 0 kWh
